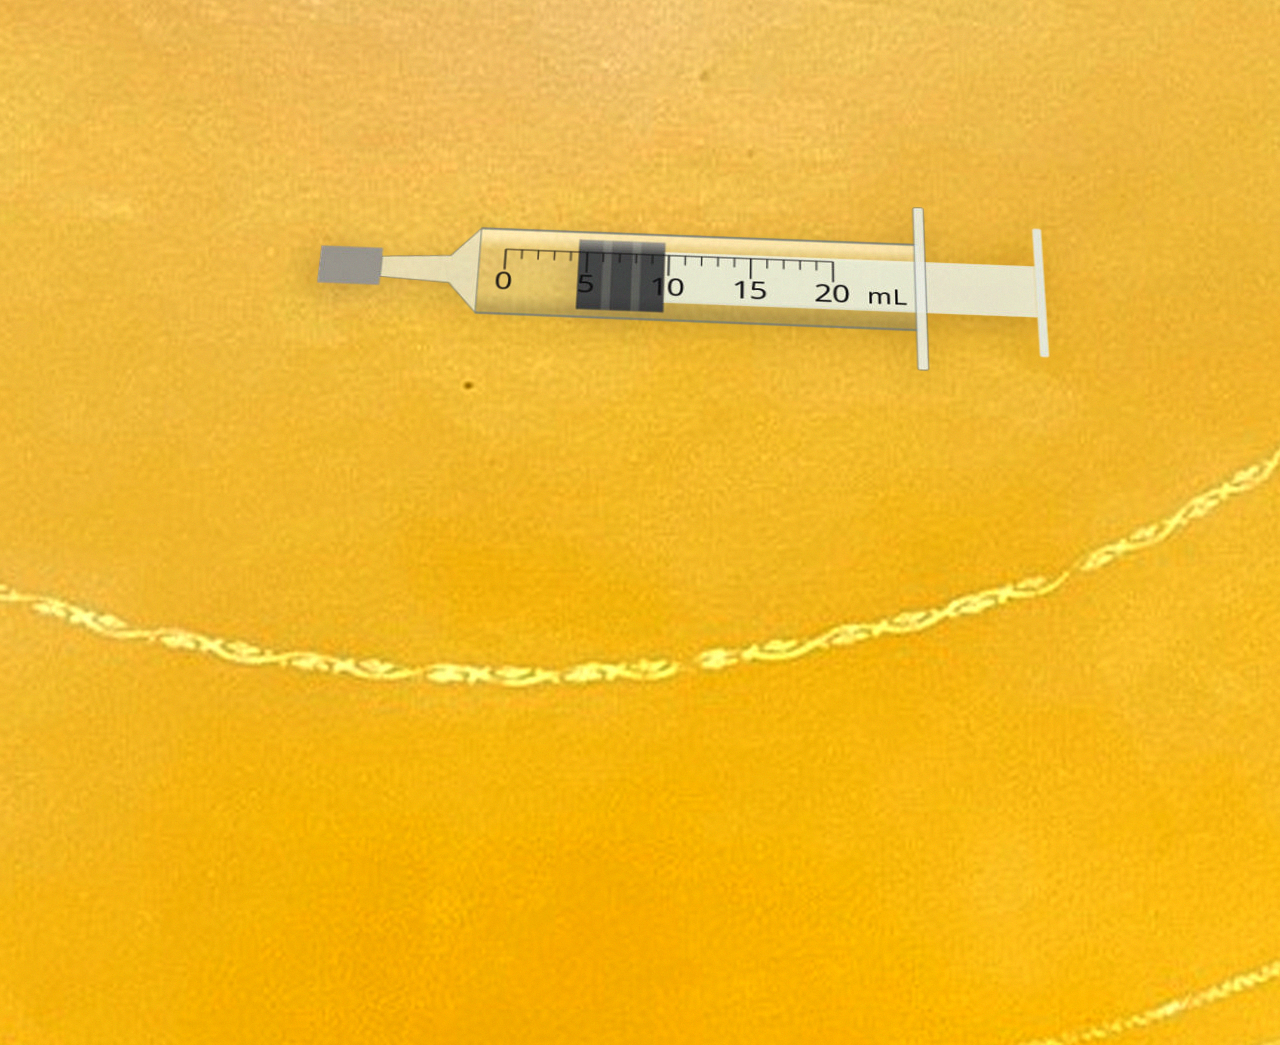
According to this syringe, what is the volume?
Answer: 4.5 mL
